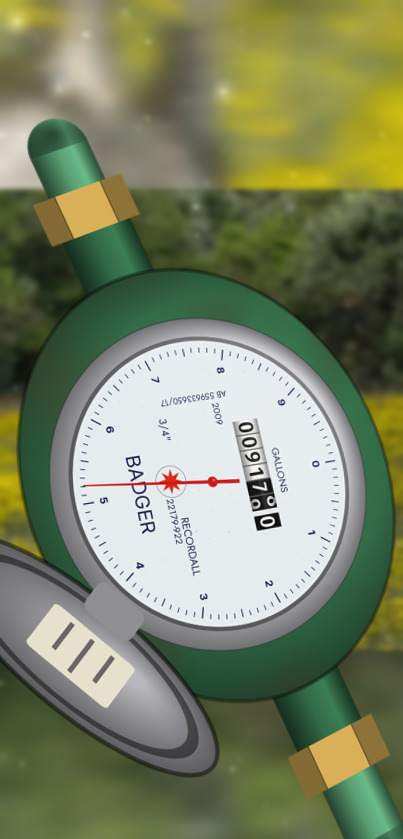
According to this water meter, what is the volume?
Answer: 91785.2 gal
